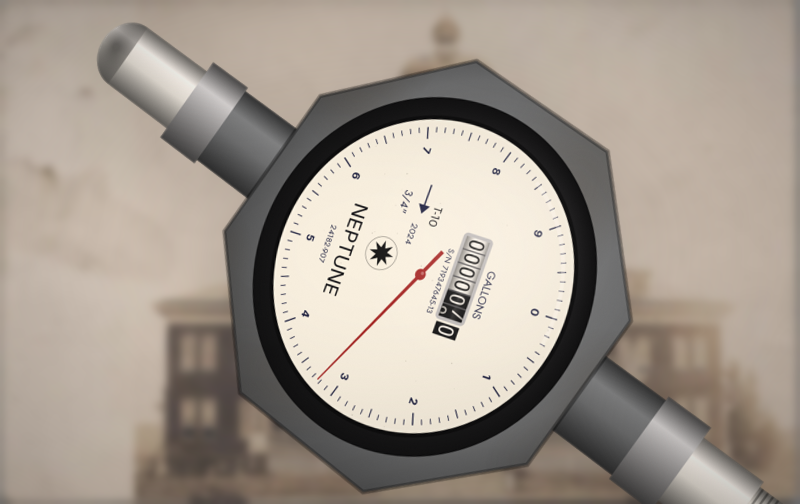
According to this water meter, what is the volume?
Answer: 73.2 gal
